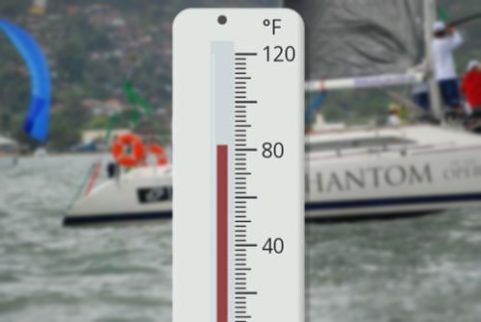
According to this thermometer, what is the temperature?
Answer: 82 °F
